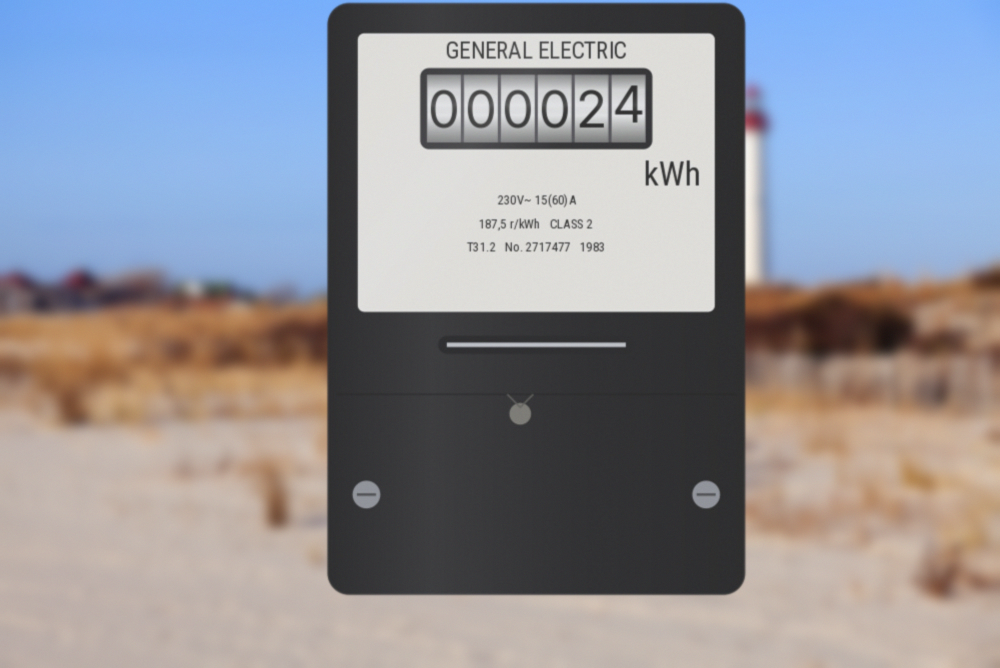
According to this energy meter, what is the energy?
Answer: 24 kWh
